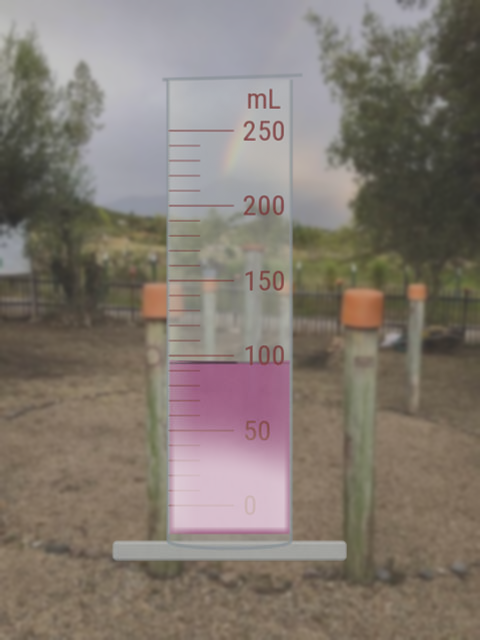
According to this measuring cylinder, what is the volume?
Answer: 95 mL
